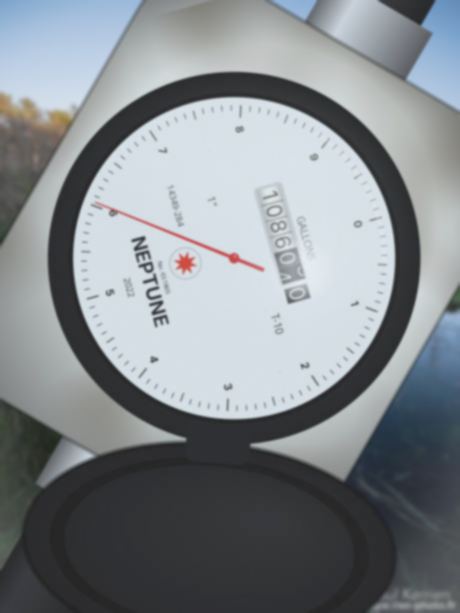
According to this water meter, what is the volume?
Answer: 1086036.0 gal
